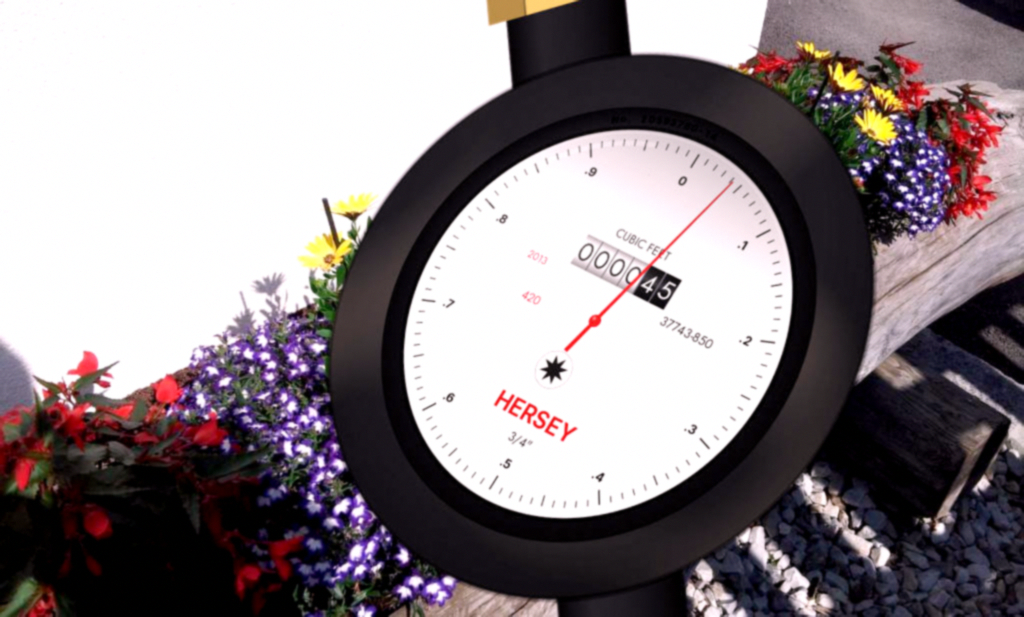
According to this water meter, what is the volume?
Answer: 45.04 ft³
